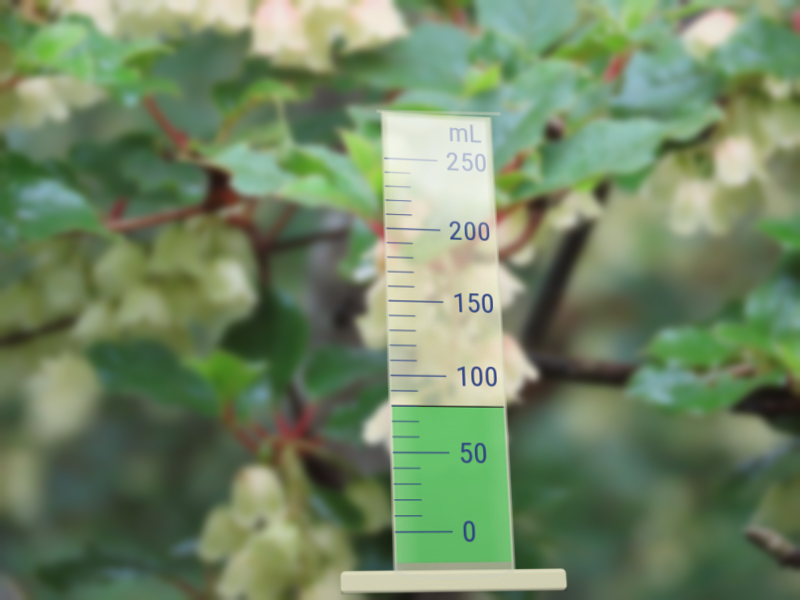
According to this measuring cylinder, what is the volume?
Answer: 80 mL
